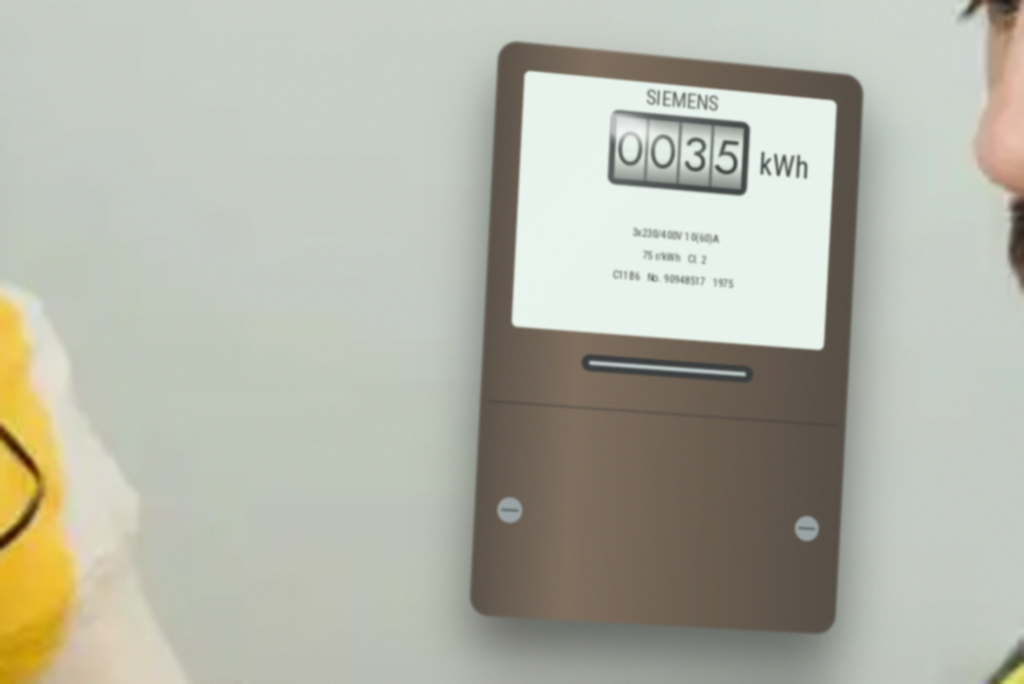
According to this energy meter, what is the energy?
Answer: 35 kWh
